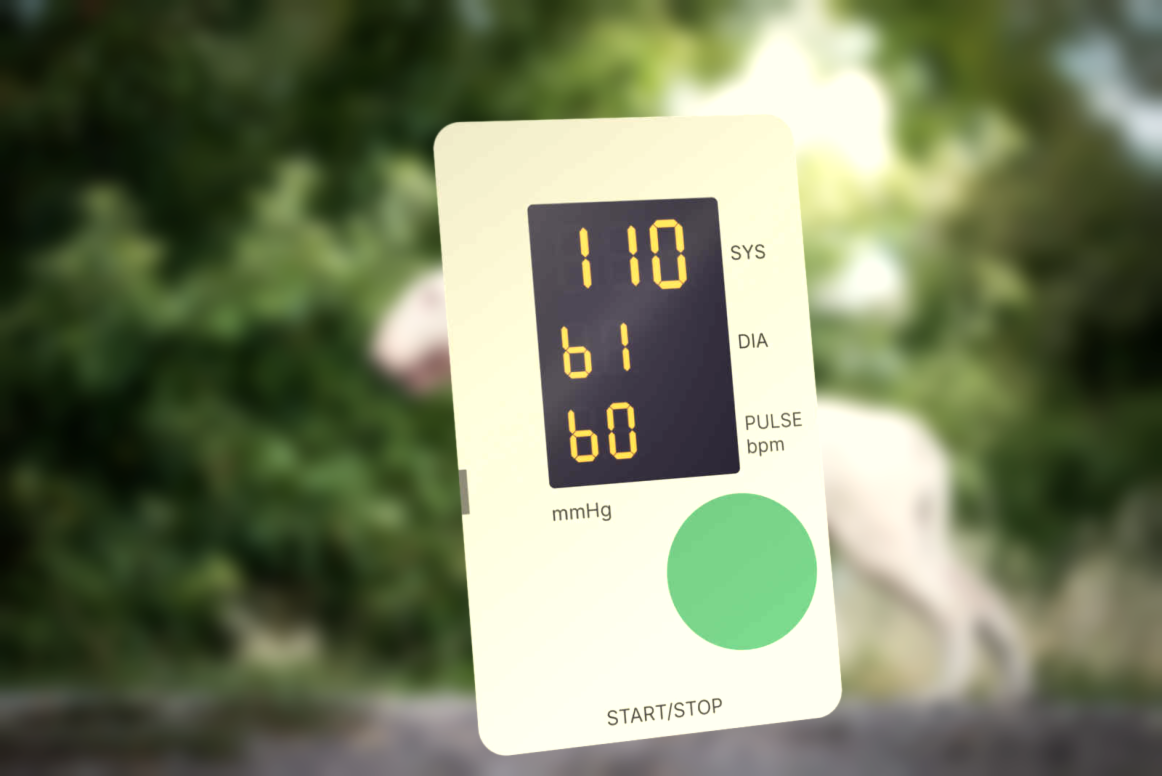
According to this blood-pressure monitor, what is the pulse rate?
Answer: 60 bpm
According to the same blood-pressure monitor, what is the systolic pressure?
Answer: 110 mmHg
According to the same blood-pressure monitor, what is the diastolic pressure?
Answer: 61 mmHg
